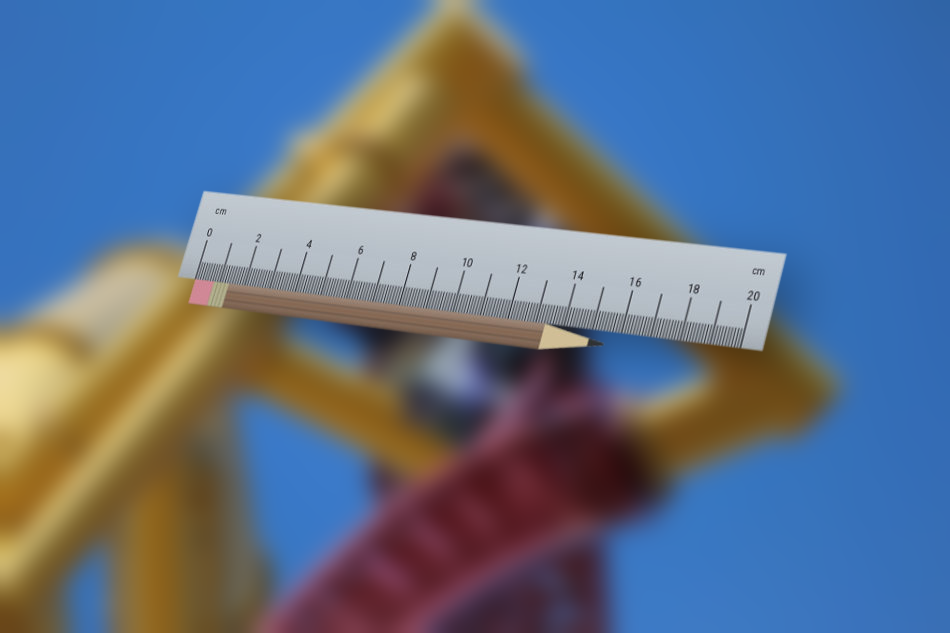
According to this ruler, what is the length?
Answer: 15.5 cm
